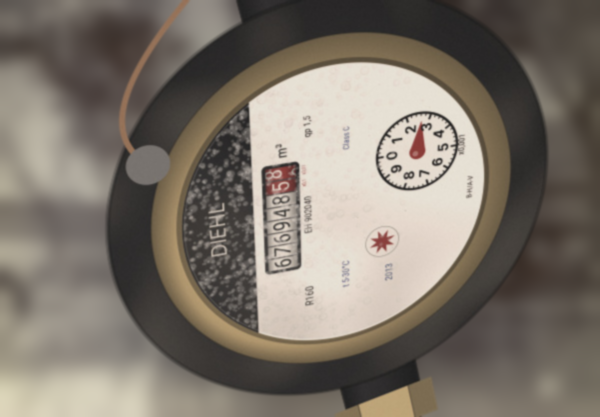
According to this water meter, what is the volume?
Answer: 676948.582 m³
